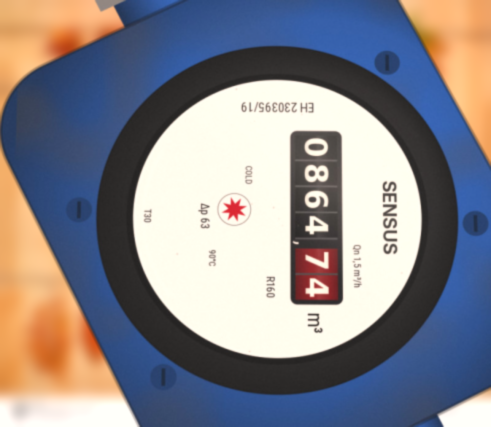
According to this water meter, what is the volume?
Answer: 864.74 m³
